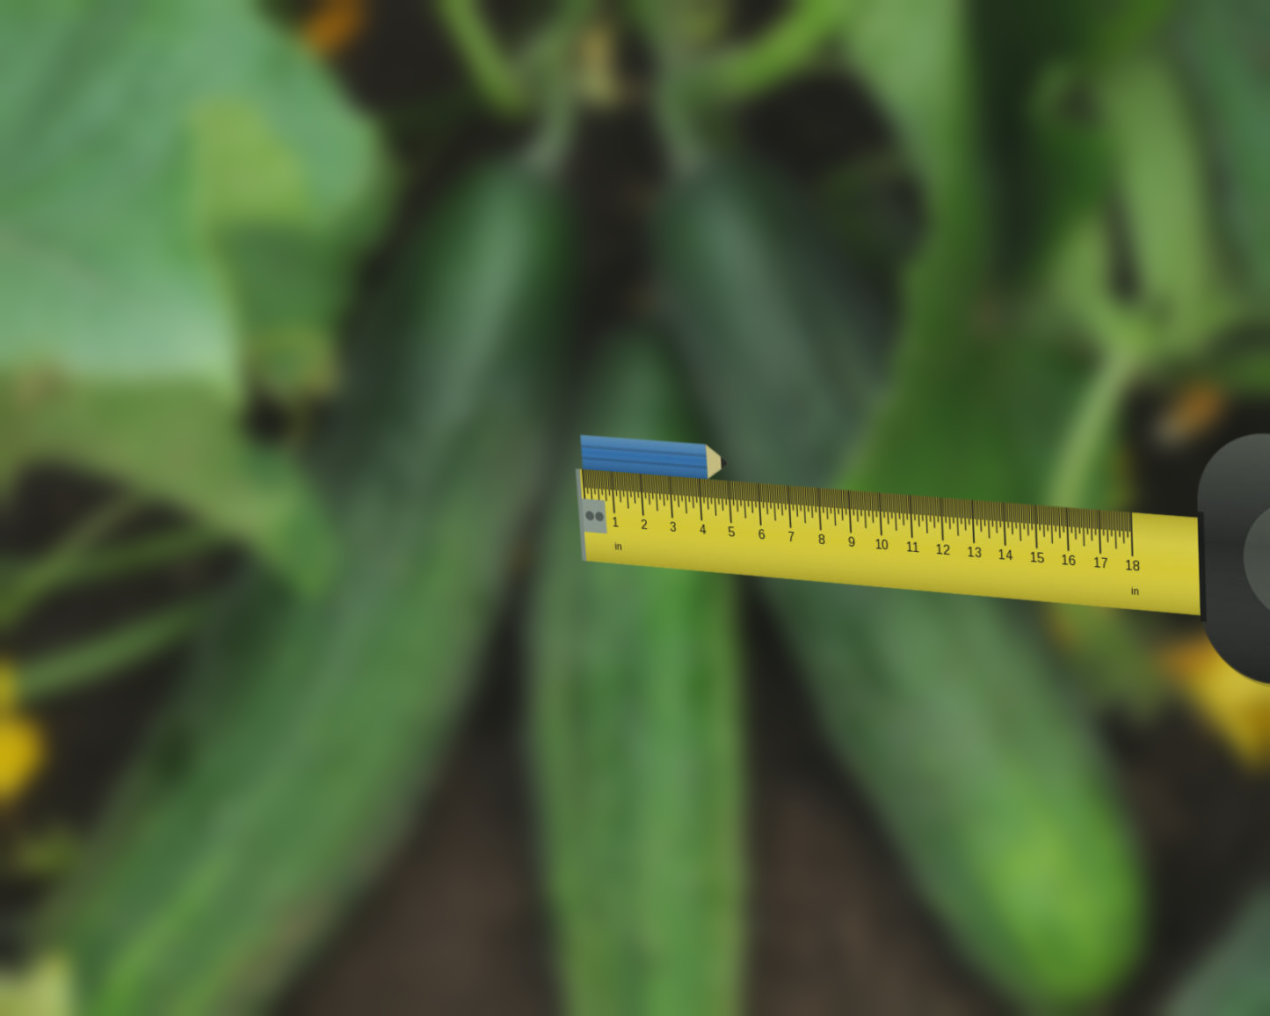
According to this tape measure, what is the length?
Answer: 5 in
